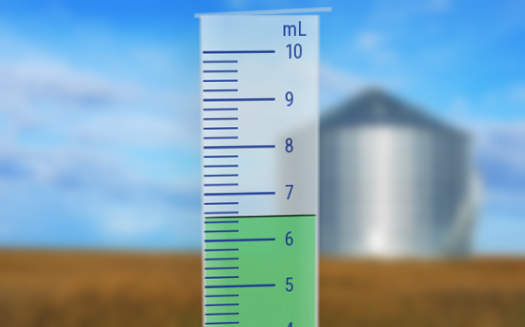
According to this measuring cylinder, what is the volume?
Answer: 6.5 mL
